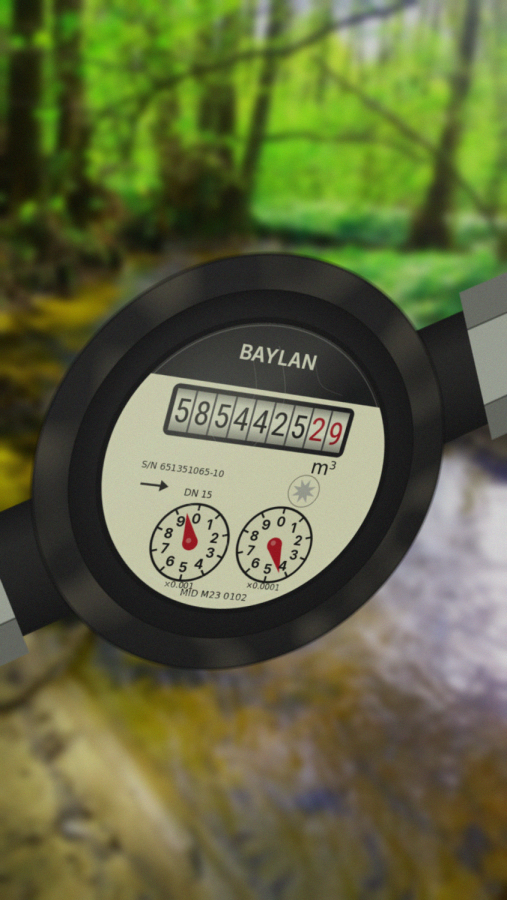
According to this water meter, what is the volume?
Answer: 5854425.2894 m³
